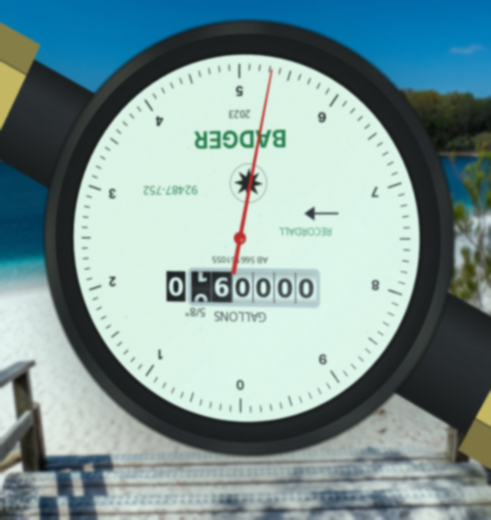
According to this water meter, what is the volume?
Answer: 905.3 gal
